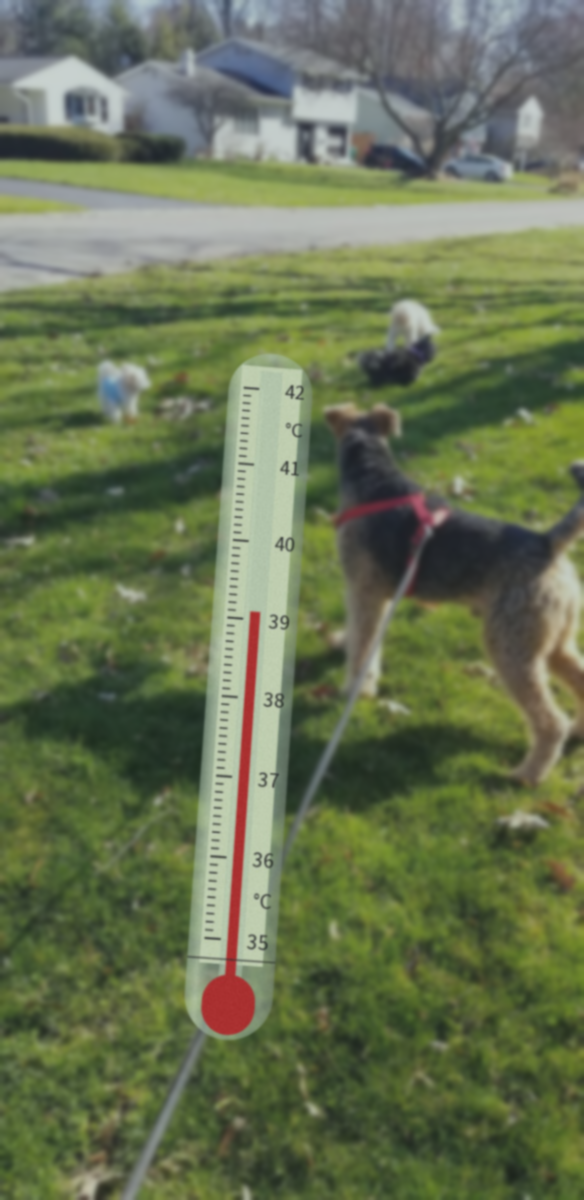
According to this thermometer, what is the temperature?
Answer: 39.1 °C
